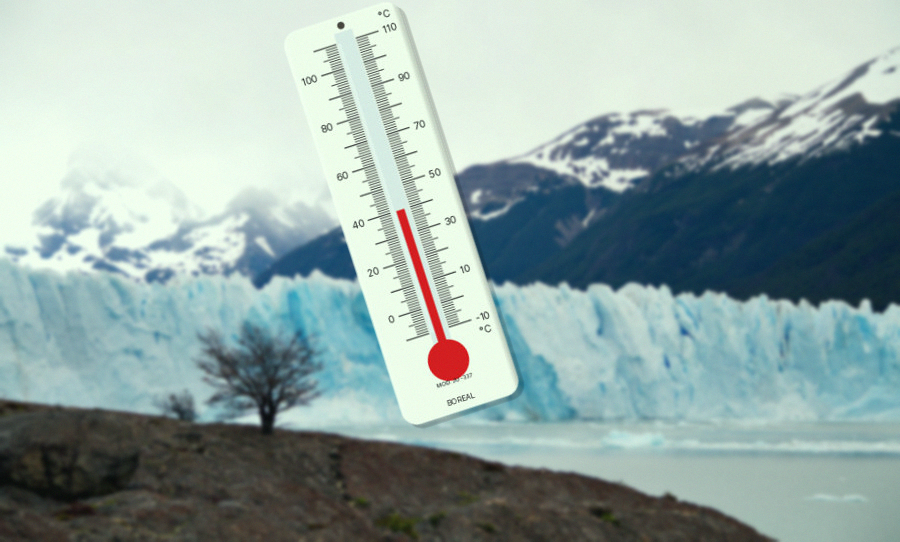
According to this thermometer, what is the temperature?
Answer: 40 °C
